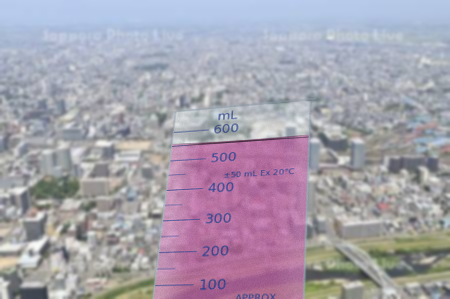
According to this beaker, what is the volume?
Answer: 550 mL
